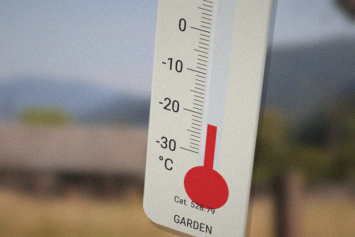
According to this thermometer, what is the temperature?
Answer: -22 °C
